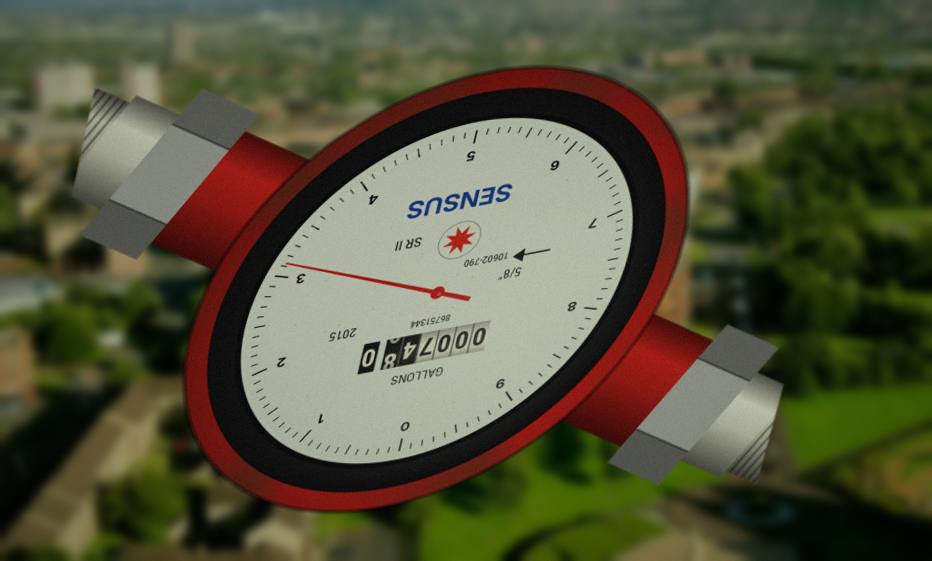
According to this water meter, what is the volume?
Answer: 7483.1 gal
